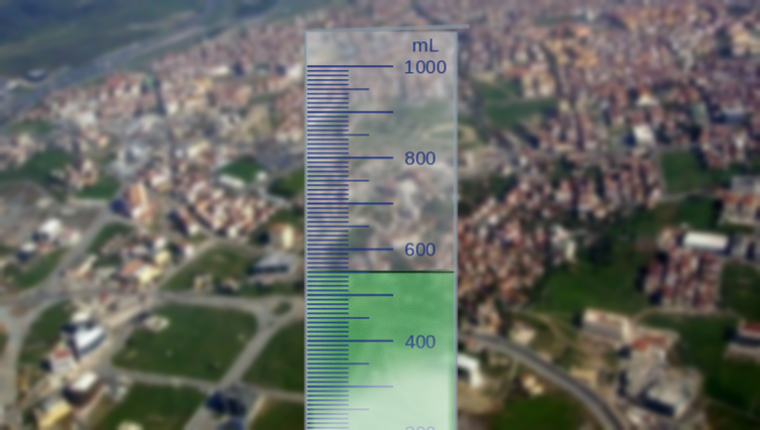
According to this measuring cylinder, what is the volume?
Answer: 550 mL
